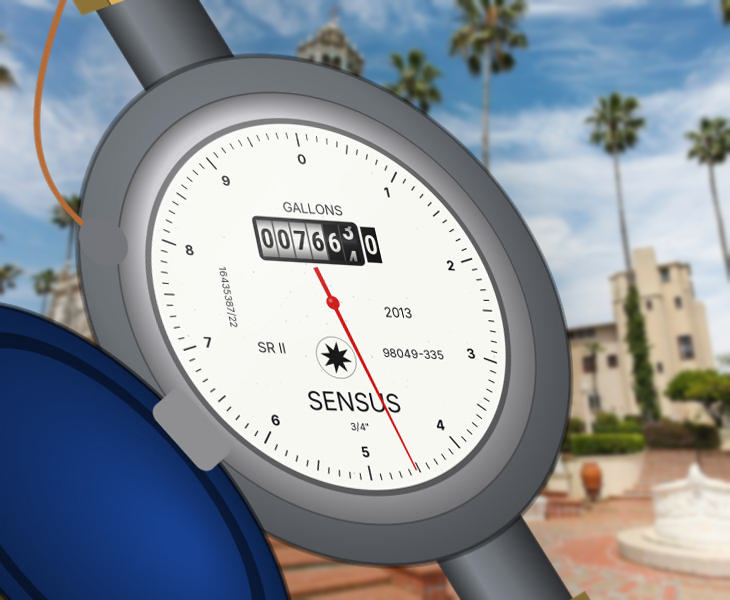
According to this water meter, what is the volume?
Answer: 76634.5 gal
